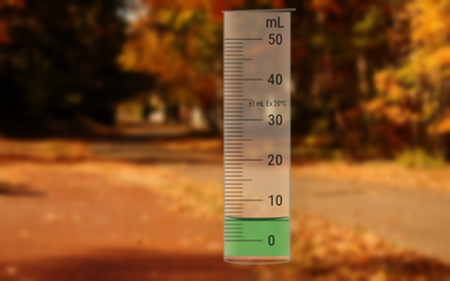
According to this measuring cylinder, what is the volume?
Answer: 5 mL
